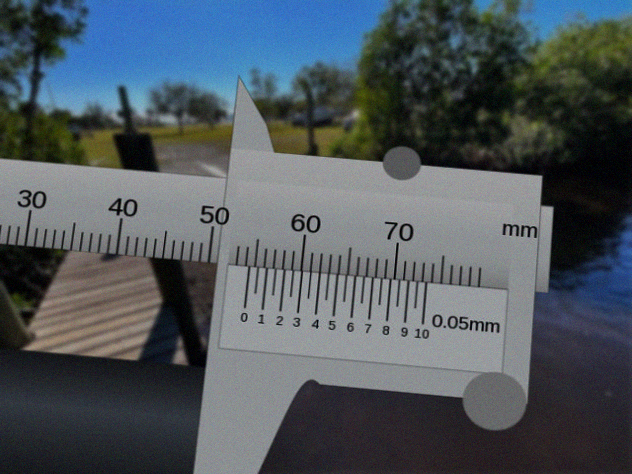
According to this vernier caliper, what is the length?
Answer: 54.4 mm
